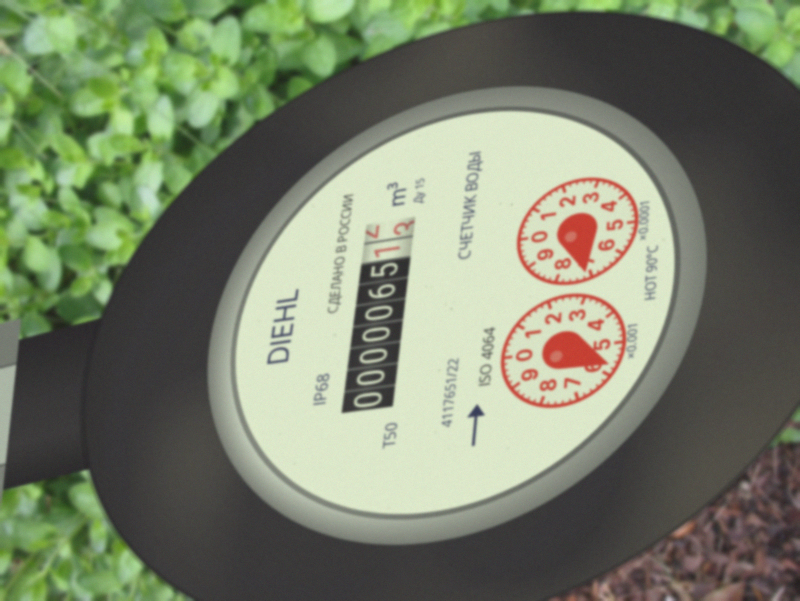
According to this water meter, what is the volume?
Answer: 65.1257 m³
